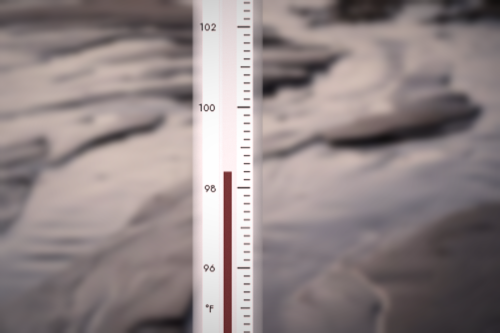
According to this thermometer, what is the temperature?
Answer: 98.4 °F
